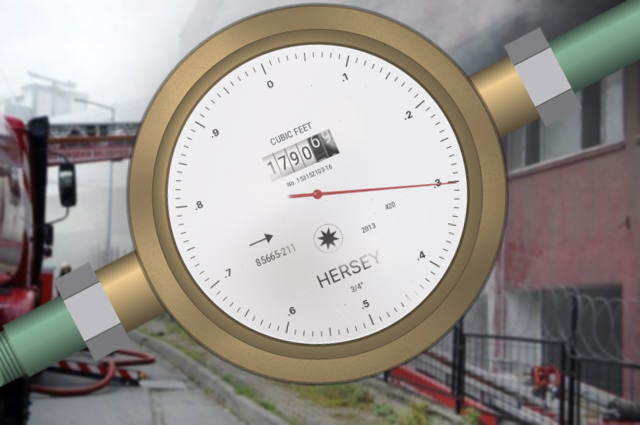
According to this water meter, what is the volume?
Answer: 179069.30 ft³
